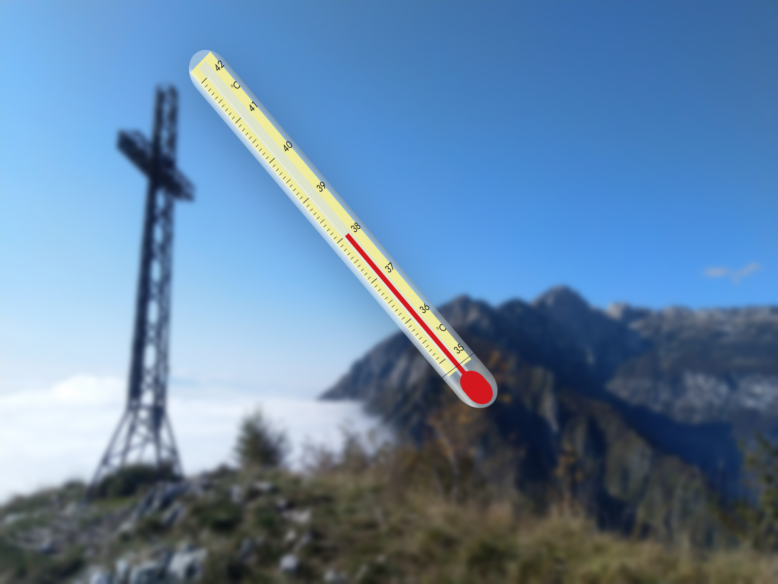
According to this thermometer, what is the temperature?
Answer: 38 °C
